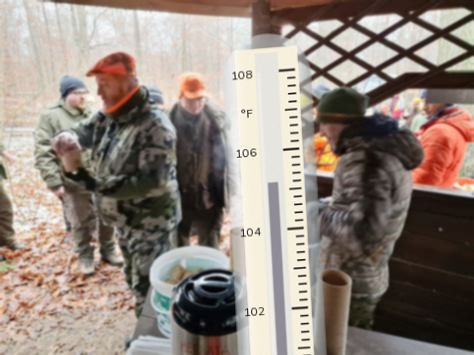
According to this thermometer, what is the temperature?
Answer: 105.2 °F
